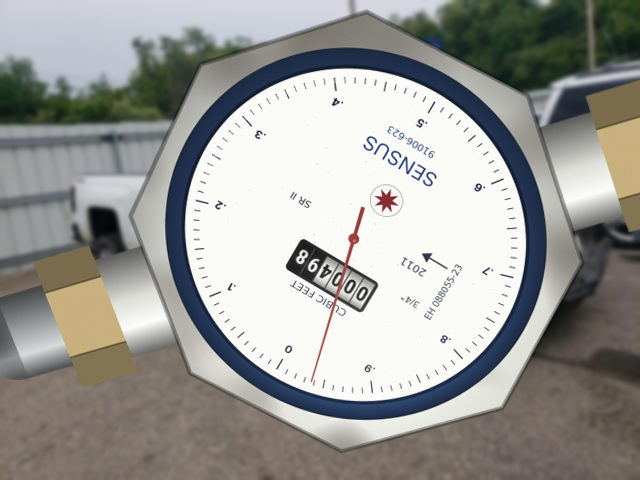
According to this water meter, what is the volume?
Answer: 497.96 ft³
